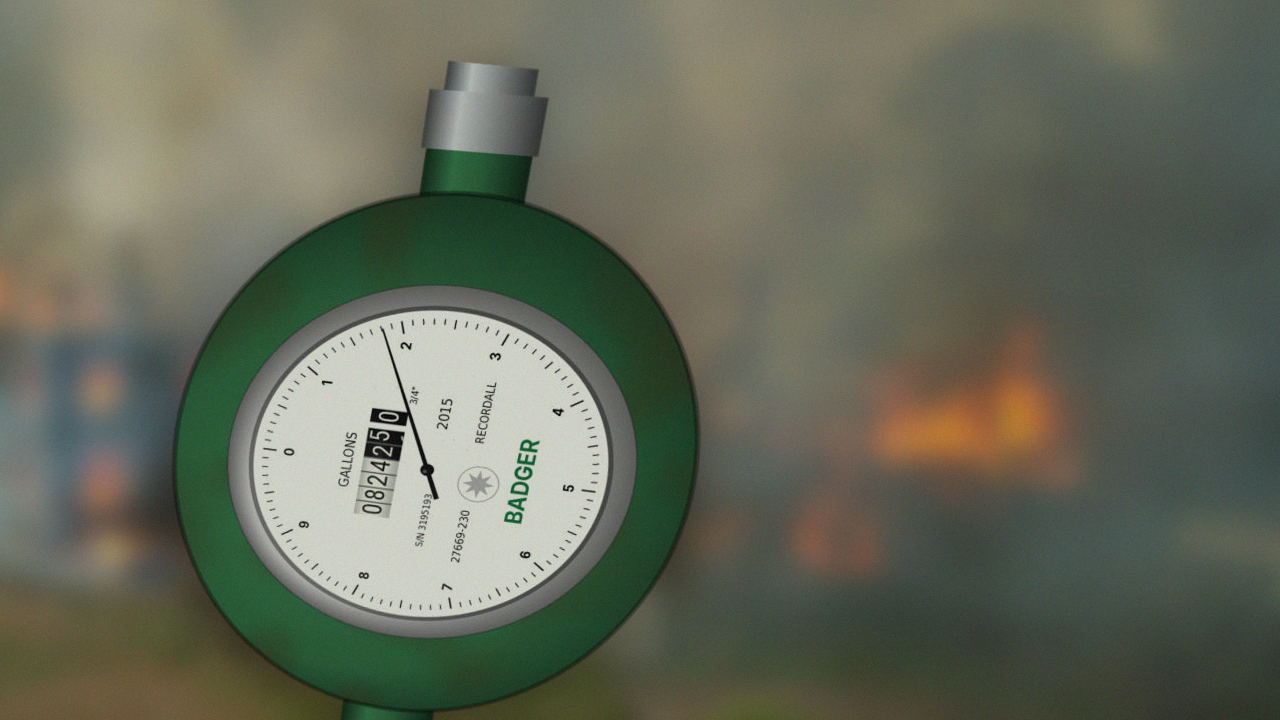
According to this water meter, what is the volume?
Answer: 824251.8 gal
